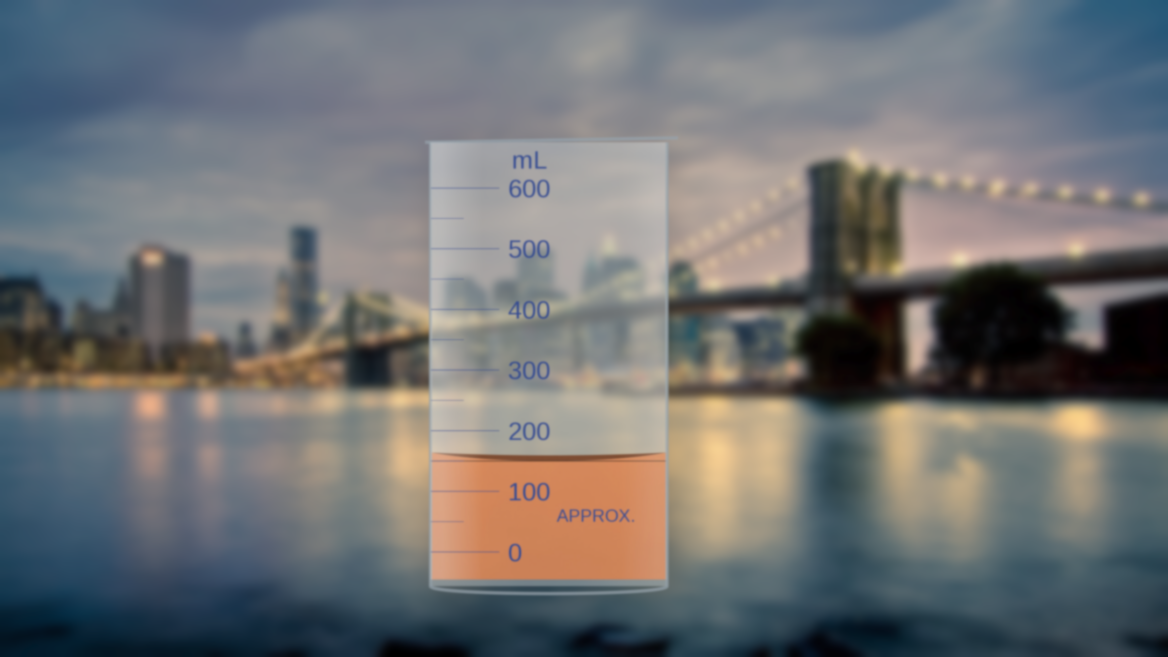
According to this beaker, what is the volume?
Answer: 150 mL
